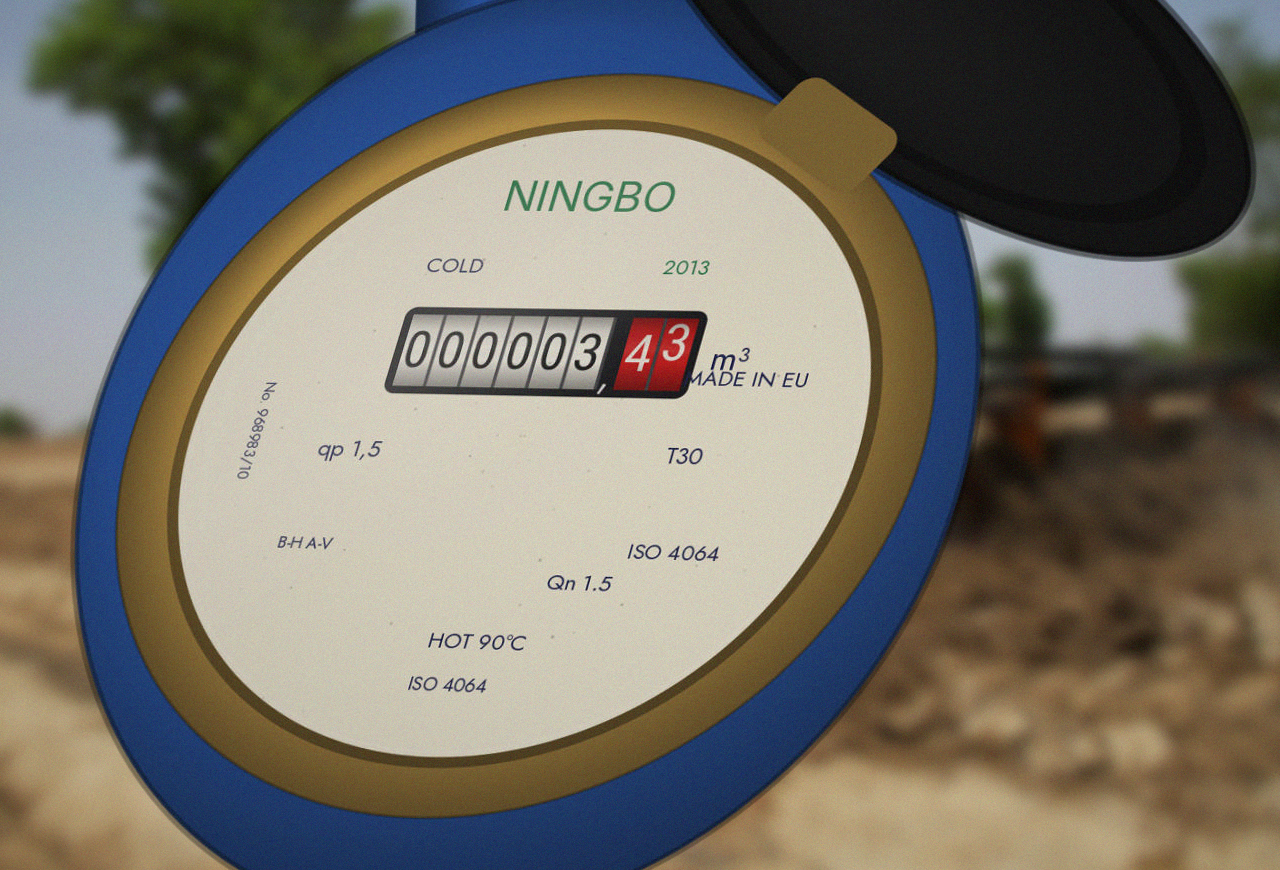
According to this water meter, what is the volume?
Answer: 3.43 m³
